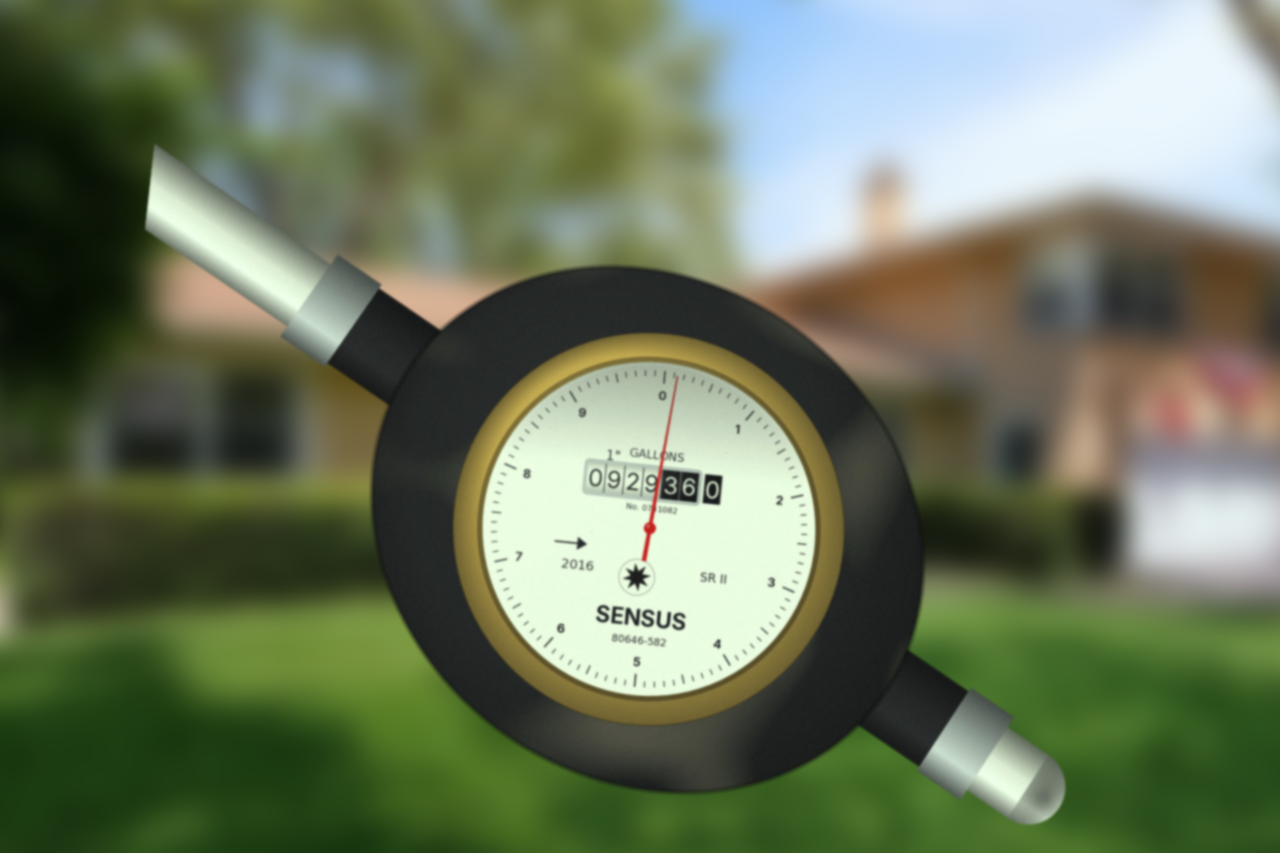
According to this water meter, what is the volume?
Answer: 929360.1 gal
